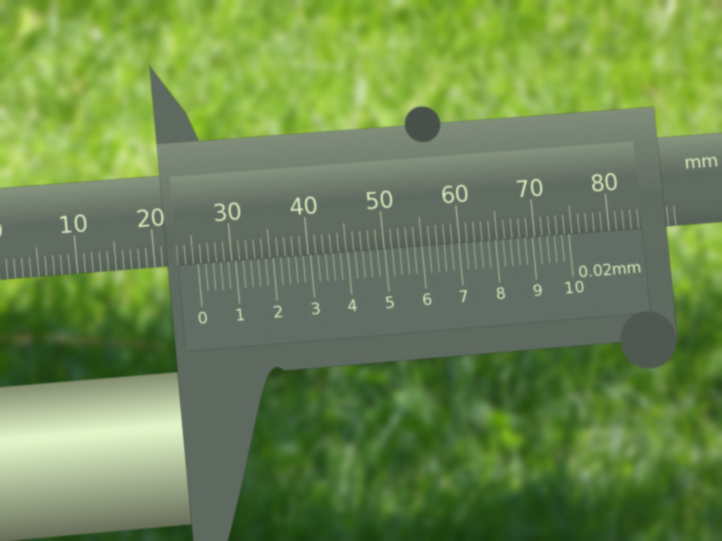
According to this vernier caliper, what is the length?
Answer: 25.6 mm
